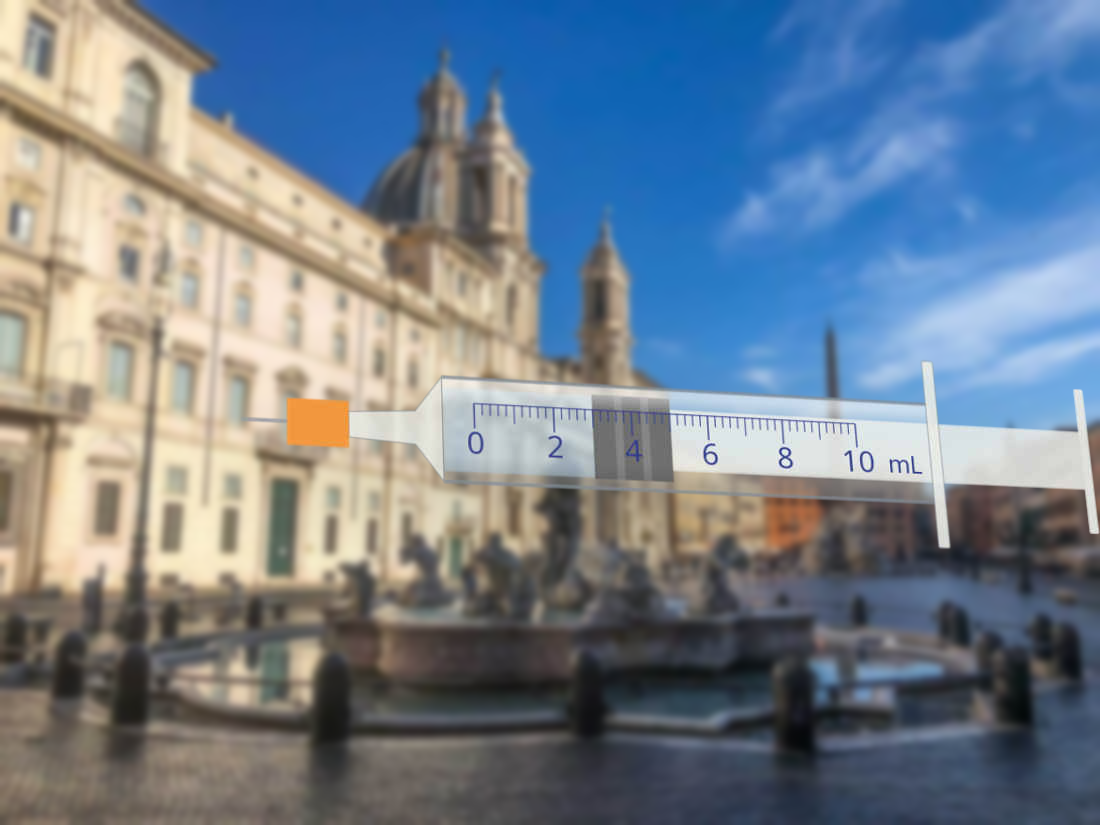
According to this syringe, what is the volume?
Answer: 3 mL
